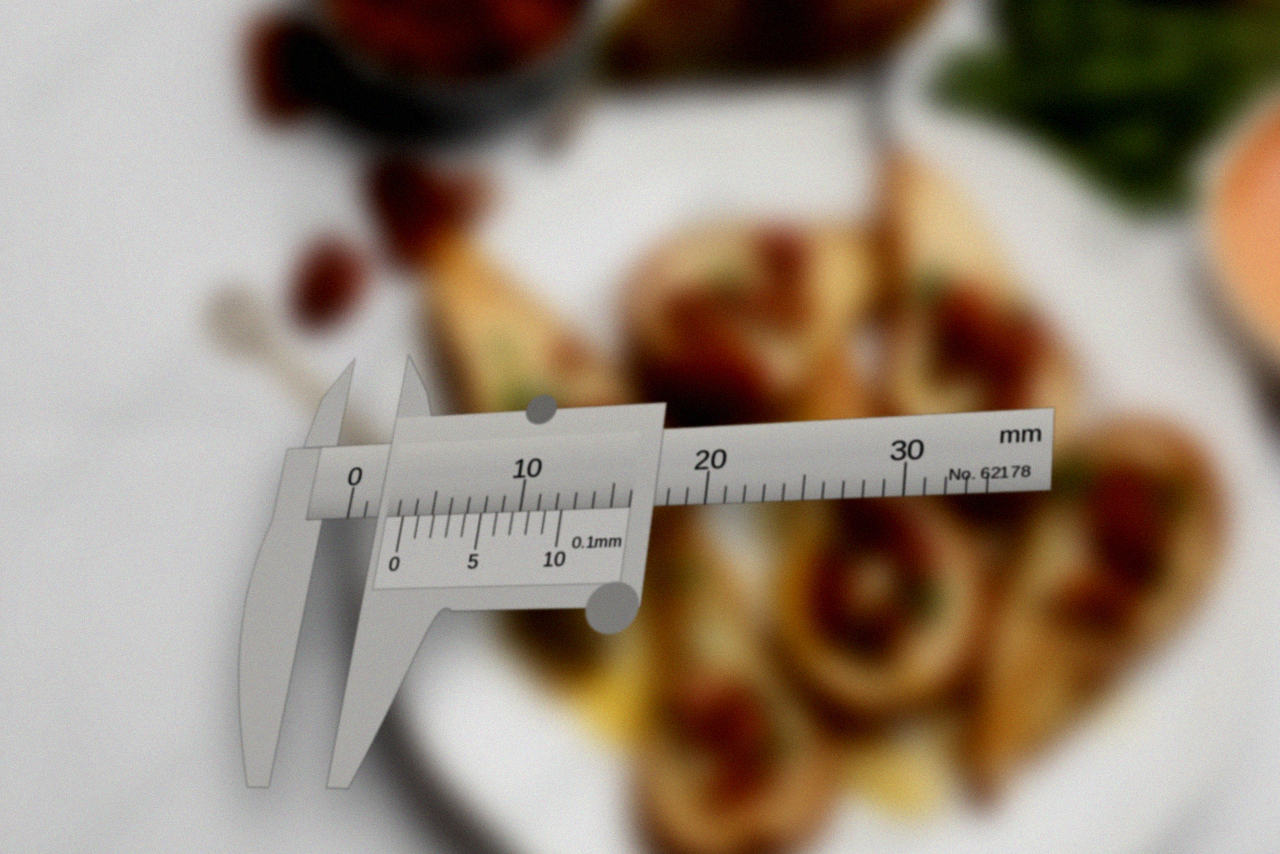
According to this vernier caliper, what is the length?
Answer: 3.3 mm
